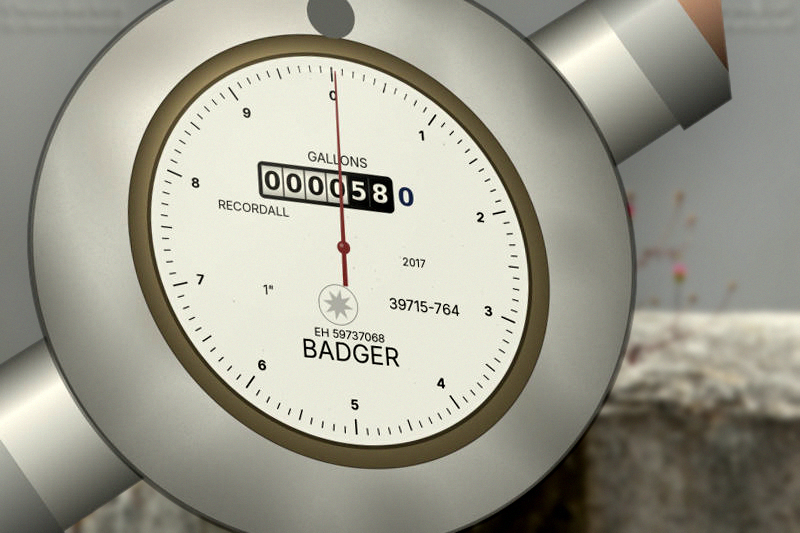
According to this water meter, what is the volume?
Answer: 580.0 gal
